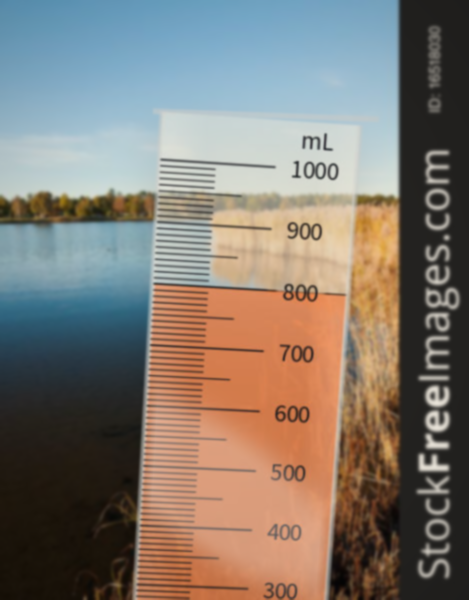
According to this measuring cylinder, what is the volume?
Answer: 800 mL
